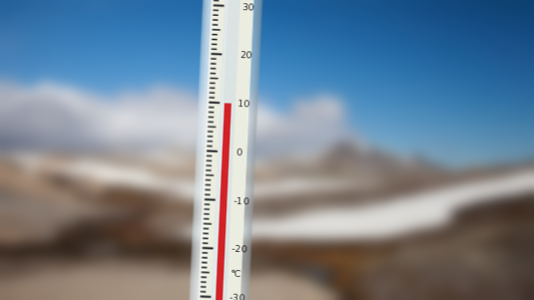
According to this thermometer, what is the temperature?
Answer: 10 °C
